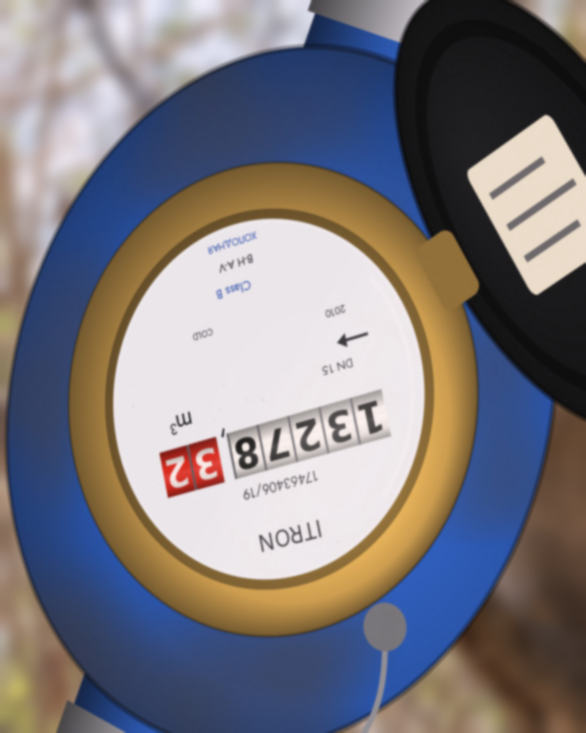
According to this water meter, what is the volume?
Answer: 13278.32 m³
